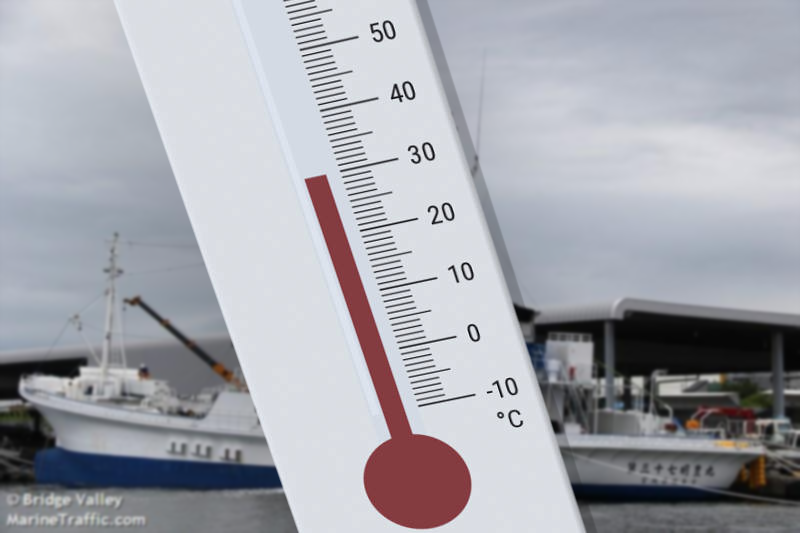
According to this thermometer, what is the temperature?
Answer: 30 °C
